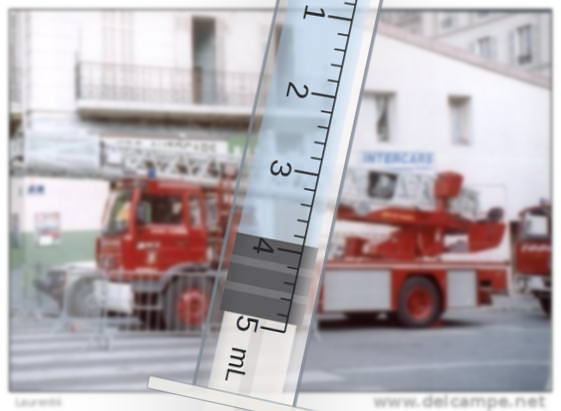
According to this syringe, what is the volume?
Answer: 3.9 mL
